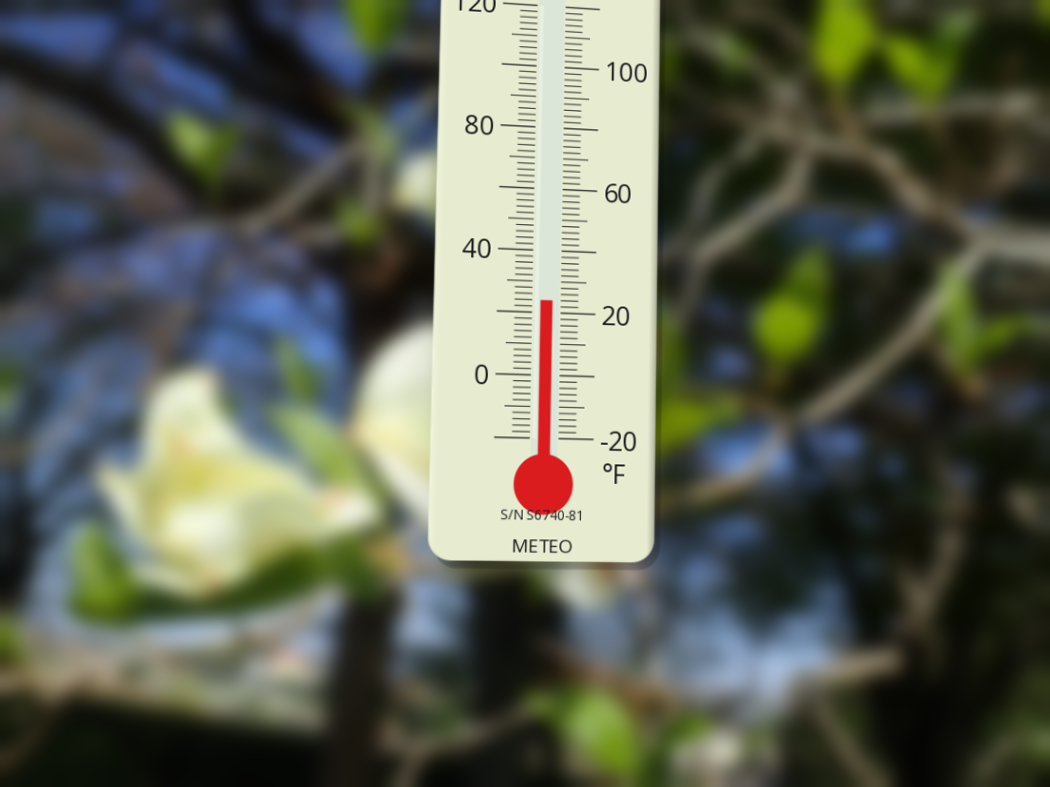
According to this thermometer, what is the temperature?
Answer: 24 °F
